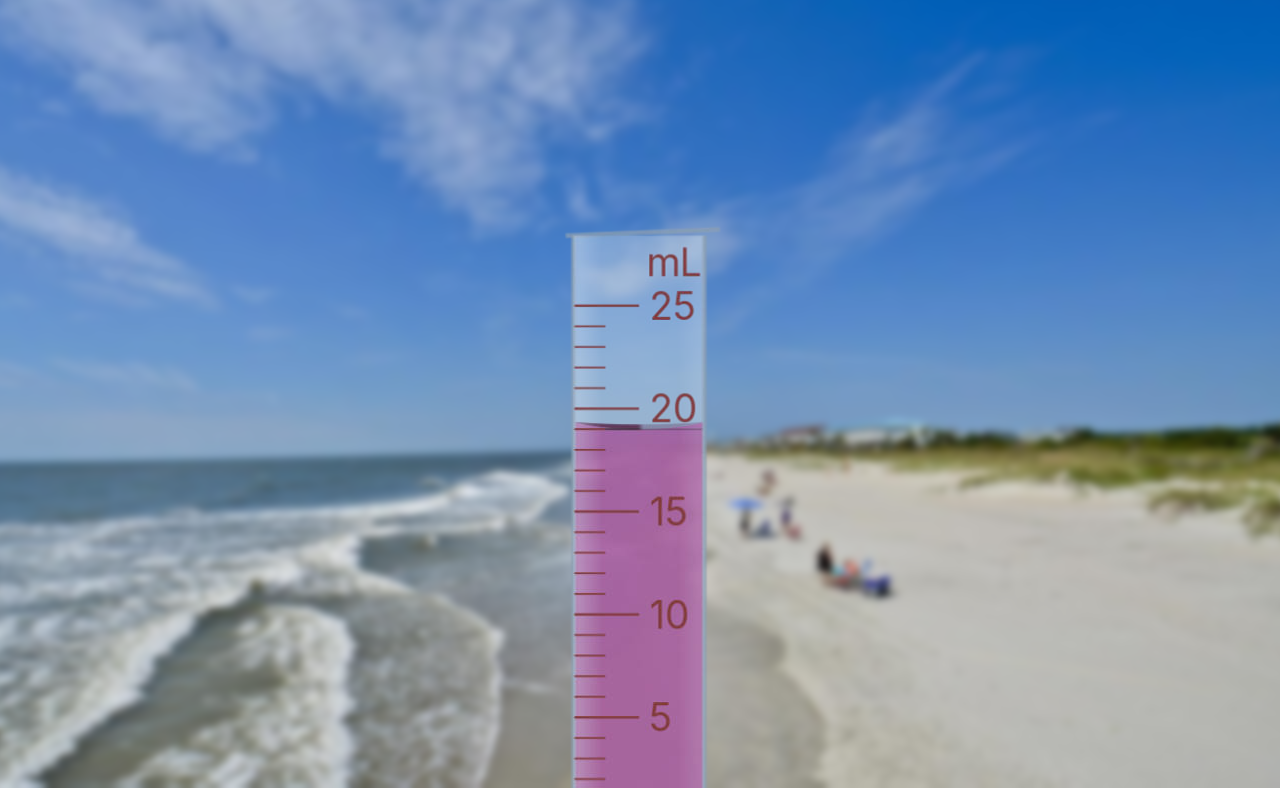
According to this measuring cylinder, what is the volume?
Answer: 19 mL
